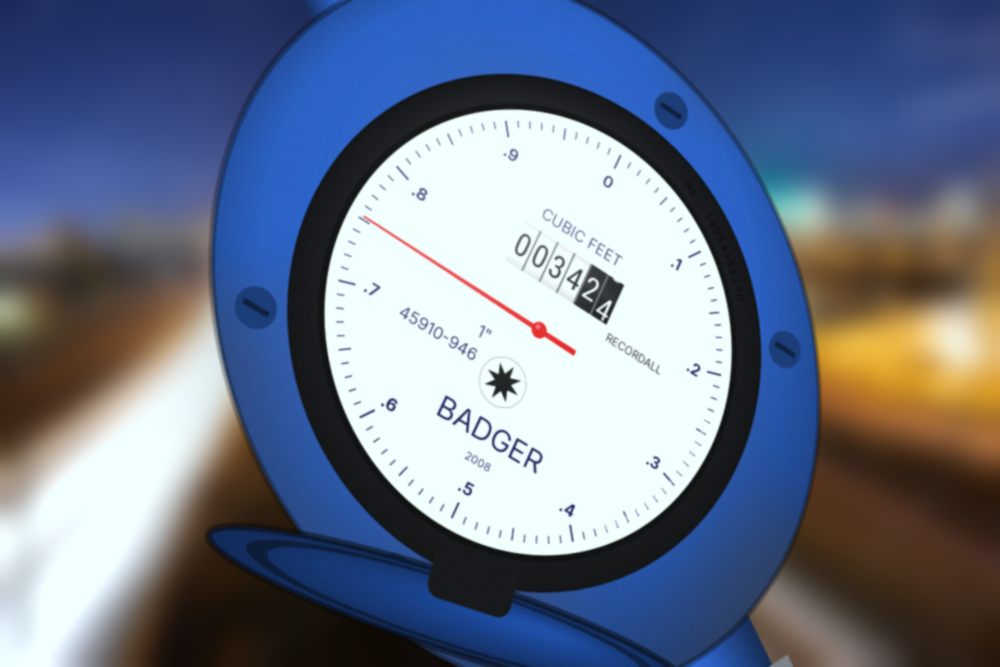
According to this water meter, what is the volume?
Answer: 3423.75 ft³
